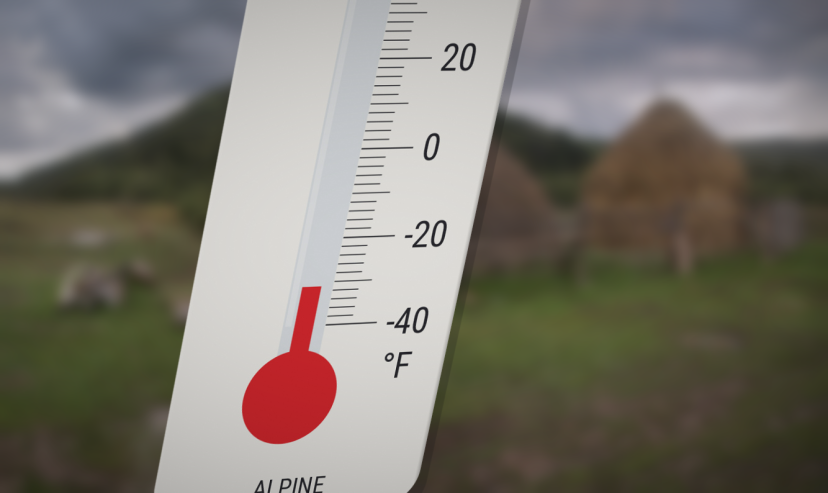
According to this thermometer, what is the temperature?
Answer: -31 °F
